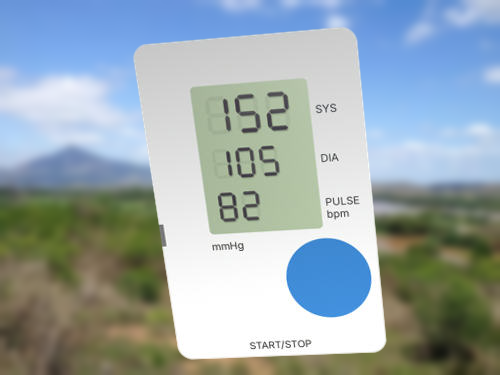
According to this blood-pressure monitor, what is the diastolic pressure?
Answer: 105 mmHg
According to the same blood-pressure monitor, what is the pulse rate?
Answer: 82 bpm
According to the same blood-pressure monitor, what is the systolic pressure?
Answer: 152 mmHg
